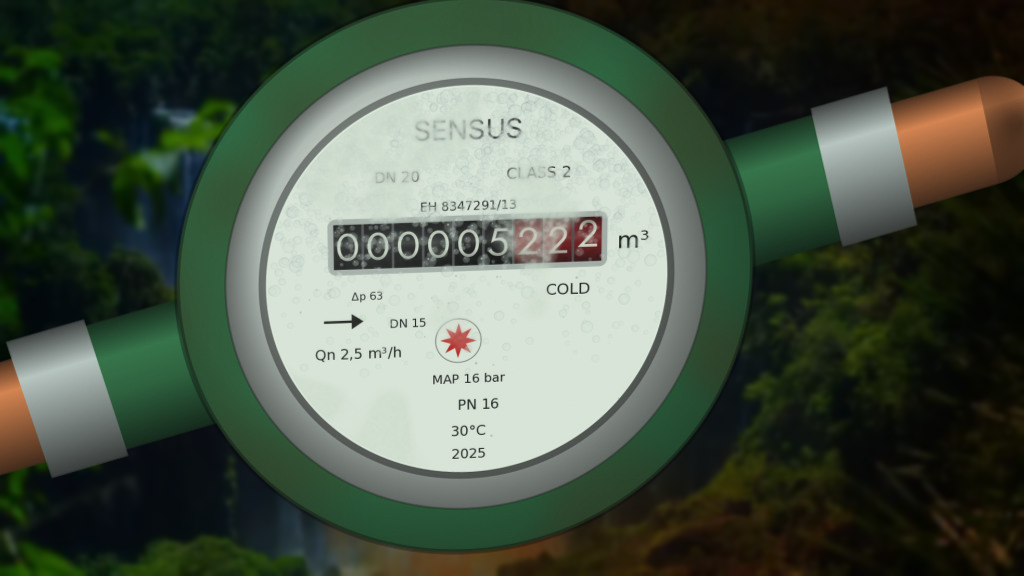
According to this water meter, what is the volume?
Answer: 5.222 m³
